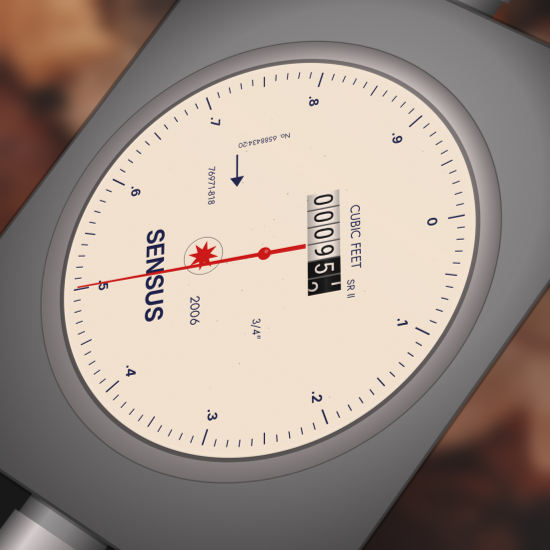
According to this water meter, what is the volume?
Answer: 951.50 ft³
